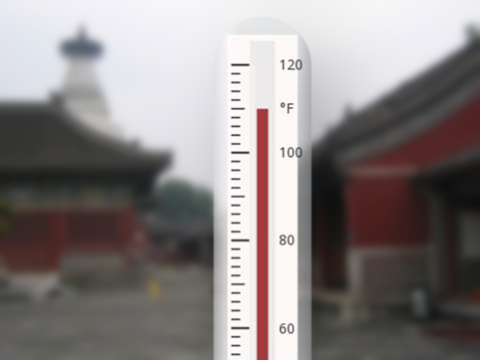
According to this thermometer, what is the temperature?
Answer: 110 °F
